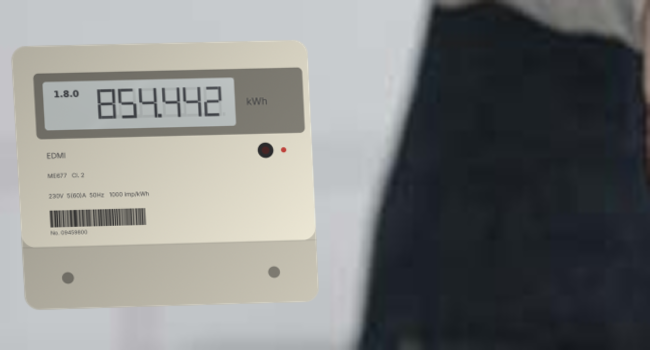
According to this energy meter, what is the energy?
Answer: 854.442 kWh
